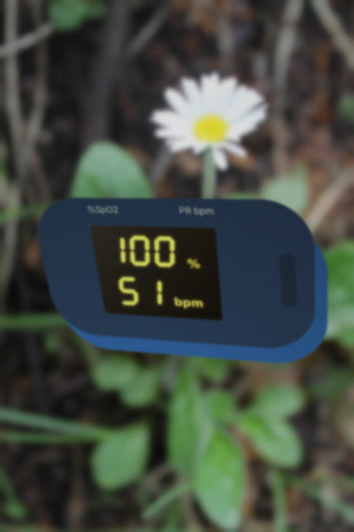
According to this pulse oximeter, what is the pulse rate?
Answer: 51 bpm
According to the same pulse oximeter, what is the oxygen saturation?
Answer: 100 %
